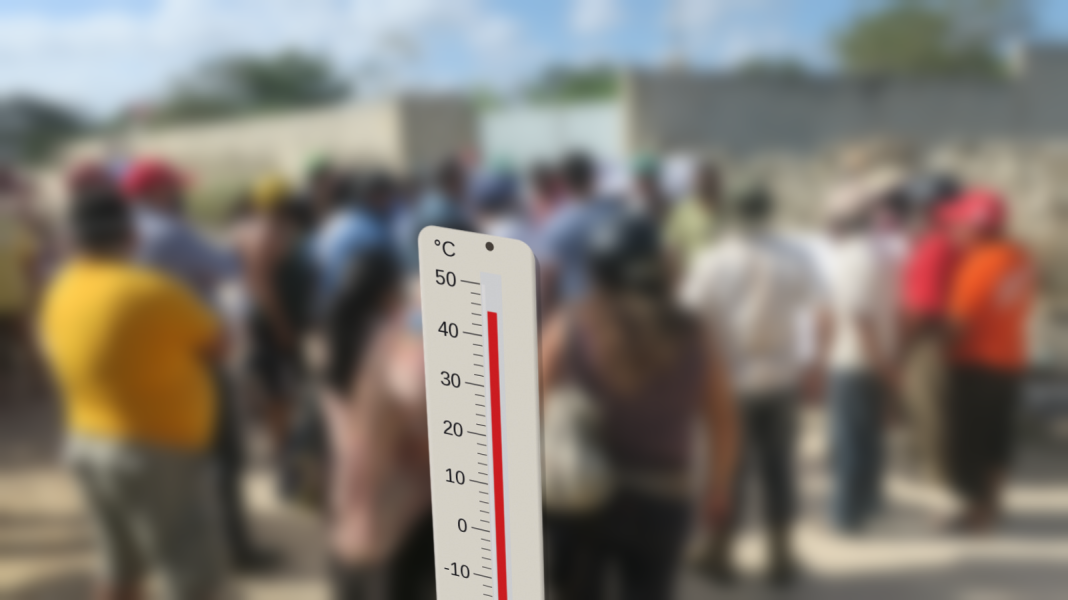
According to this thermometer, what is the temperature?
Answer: 45 °C
